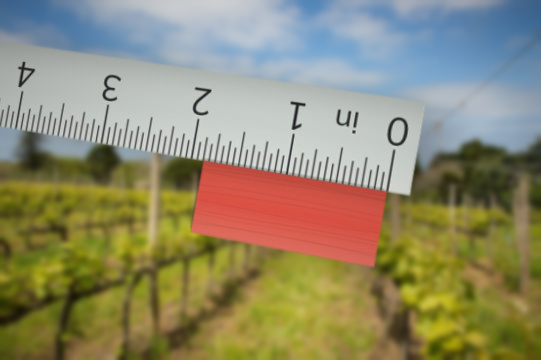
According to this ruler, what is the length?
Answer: 1.875 in
